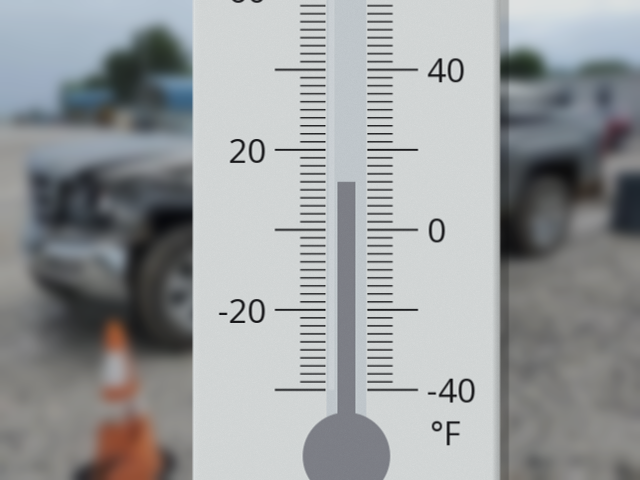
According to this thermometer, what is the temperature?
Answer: 12 °F
